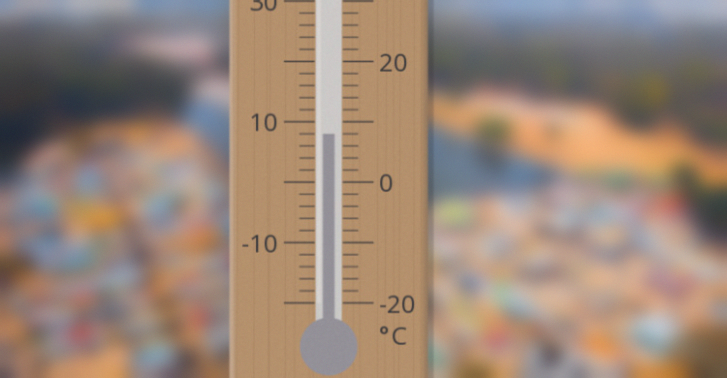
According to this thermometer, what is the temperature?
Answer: 8 °C
